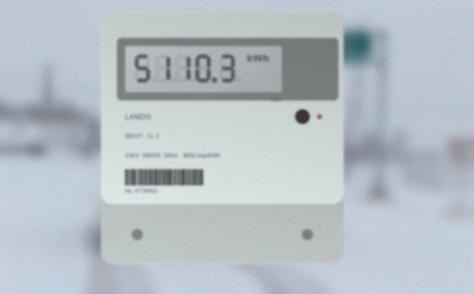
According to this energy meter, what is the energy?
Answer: 5110.3 kWh
